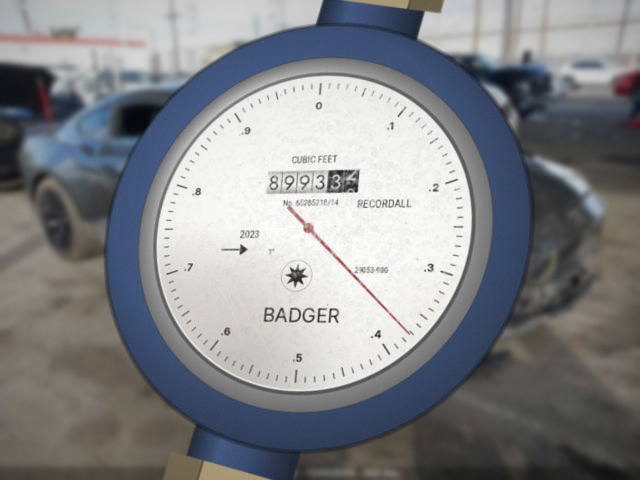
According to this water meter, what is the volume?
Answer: 899332.37 ft³
